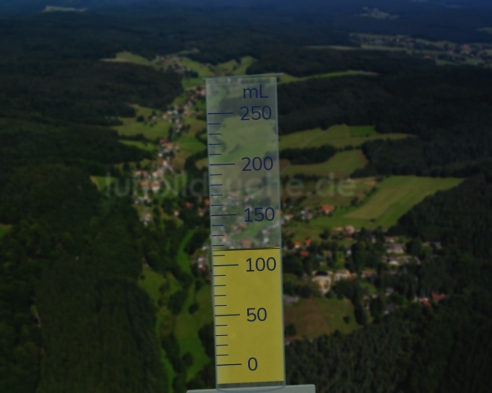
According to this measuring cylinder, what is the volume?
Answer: 115 mL
